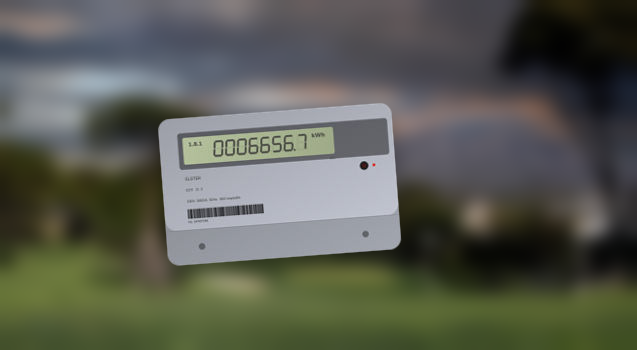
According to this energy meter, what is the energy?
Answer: 6656.7 kWh
